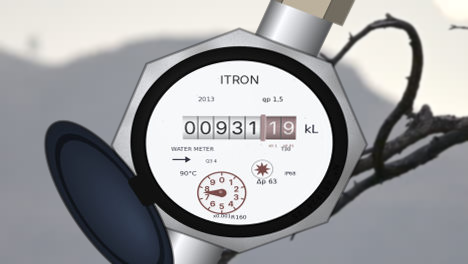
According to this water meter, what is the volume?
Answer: 931.197 kL
